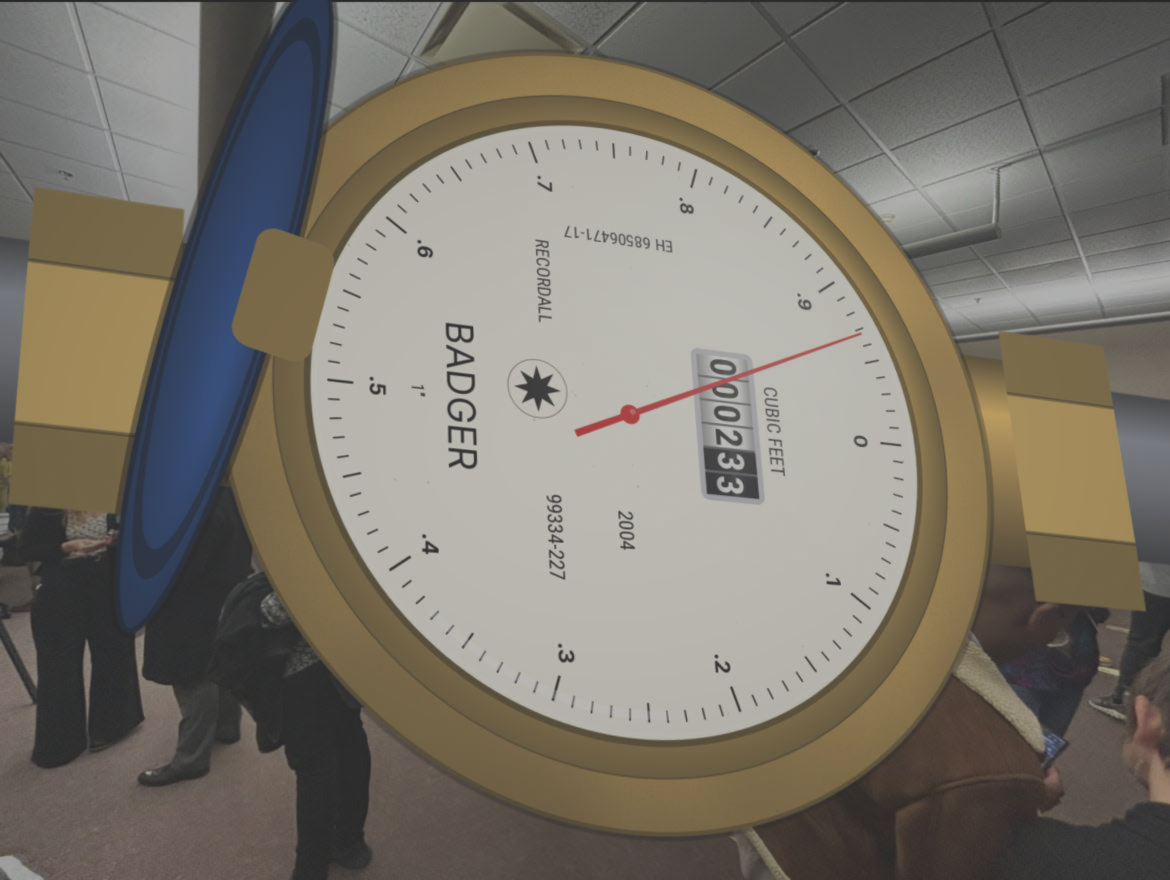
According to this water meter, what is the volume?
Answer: 232.93 ft³
